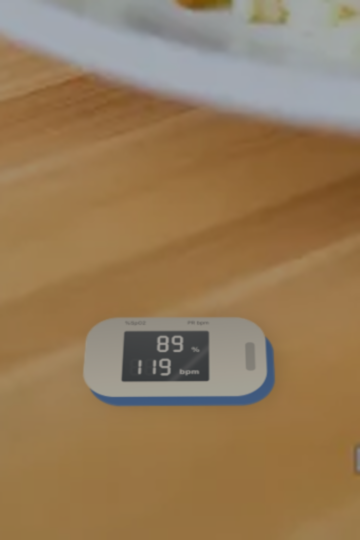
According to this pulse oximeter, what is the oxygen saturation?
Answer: 89 %
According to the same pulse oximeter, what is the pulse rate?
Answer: 119 bpm
